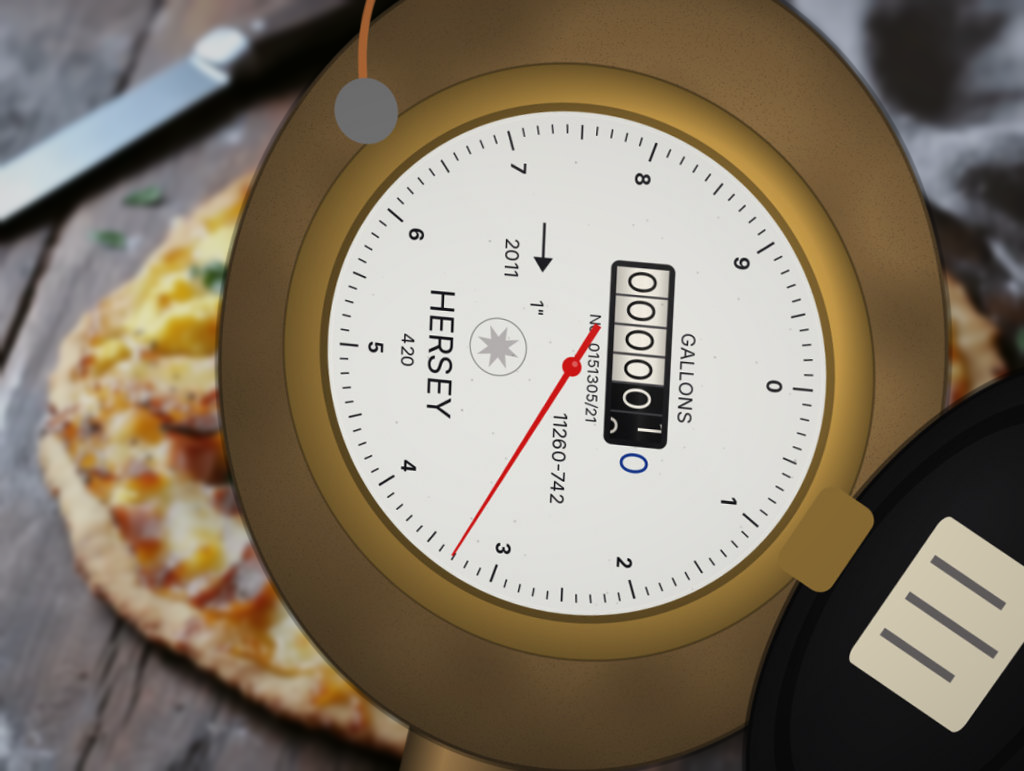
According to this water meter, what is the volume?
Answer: 13.3 gal
